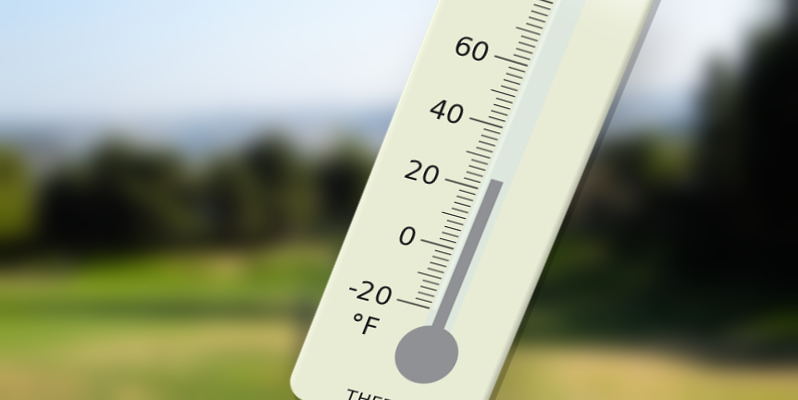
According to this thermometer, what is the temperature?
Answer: 24 °F
